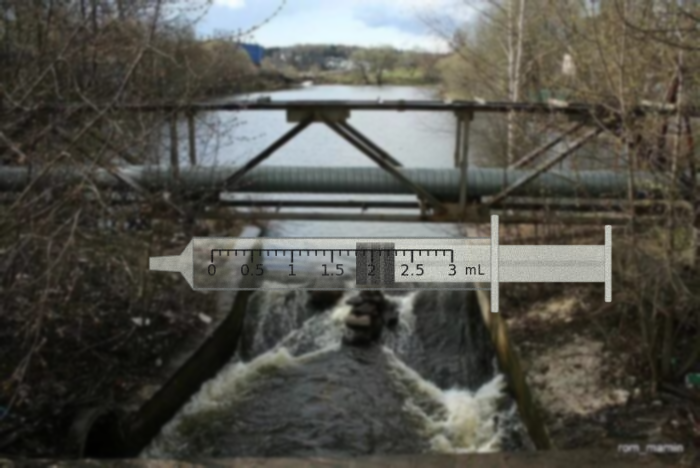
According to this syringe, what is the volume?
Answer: 1.8 mL
